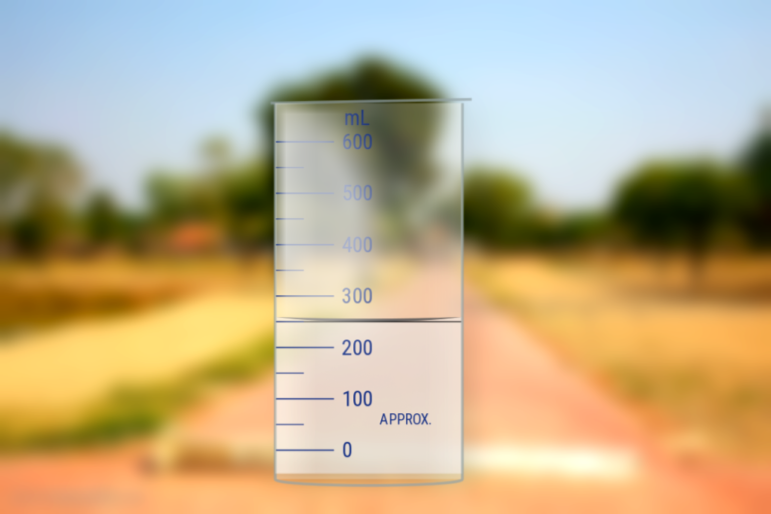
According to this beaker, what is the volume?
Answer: 250 mL
